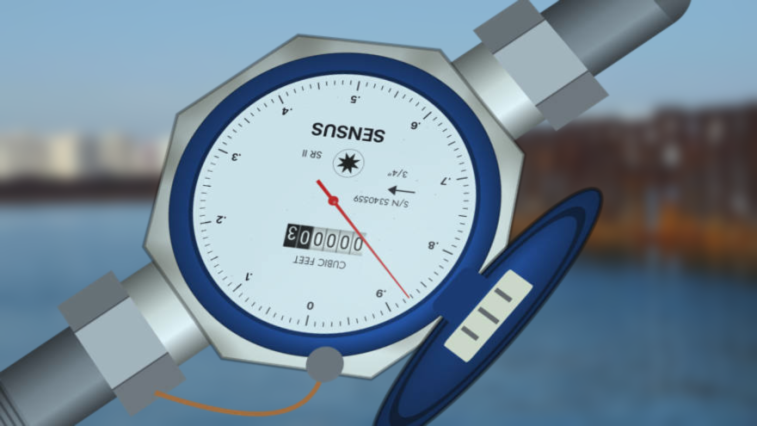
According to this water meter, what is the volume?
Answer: 2.87 ft³
